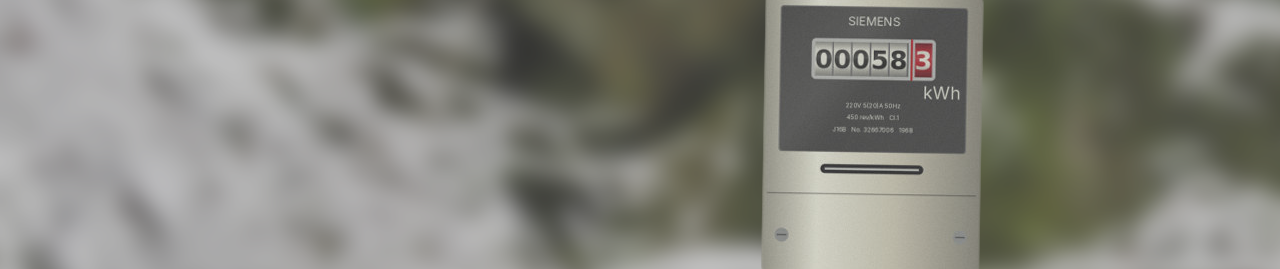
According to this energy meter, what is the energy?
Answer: 58.3 kWh
